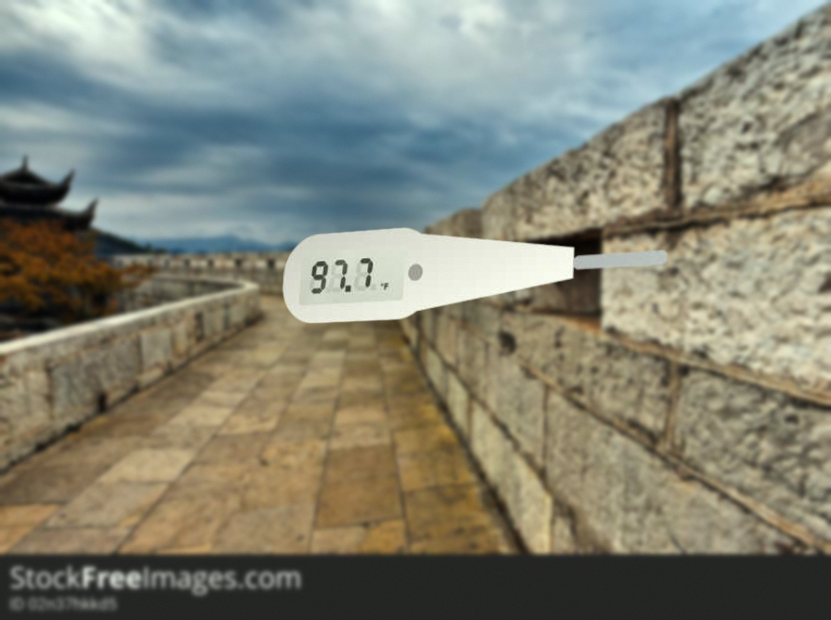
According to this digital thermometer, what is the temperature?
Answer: 97.7 °F
